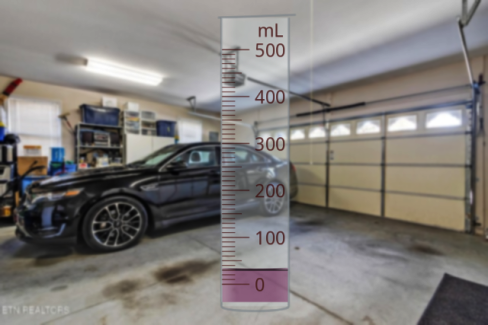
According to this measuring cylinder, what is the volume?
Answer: 30 mL
